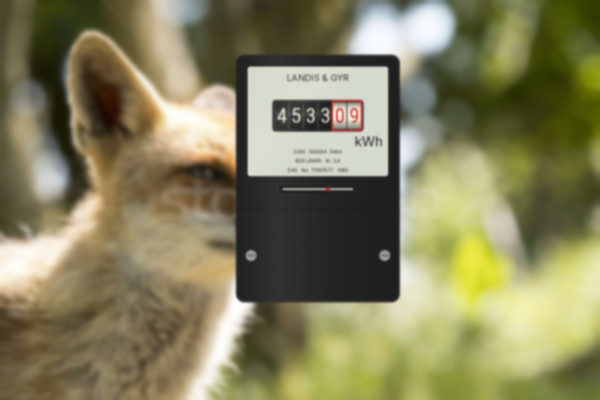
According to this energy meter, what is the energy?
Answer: 4533.09 kWh
